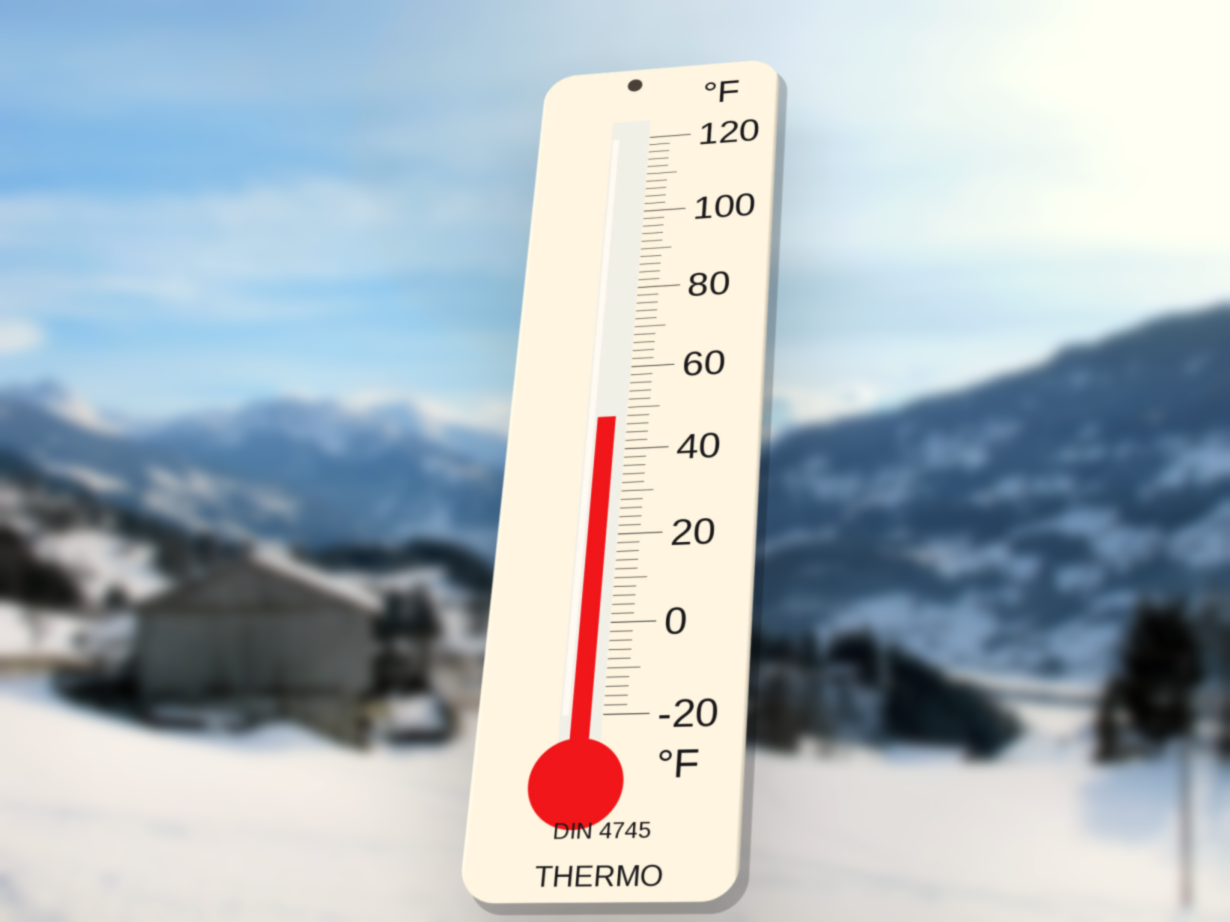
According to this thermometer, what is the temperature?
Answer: 48 °F
